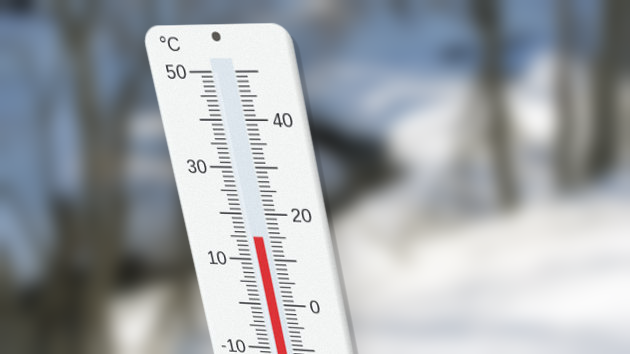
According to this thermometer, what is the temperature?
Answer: 15 °C
